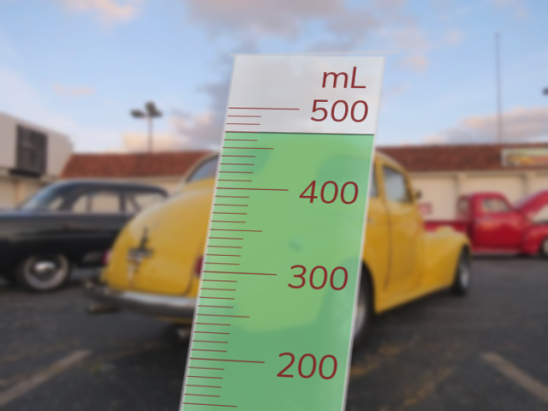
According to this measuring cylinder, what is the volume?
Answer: 470 mL
